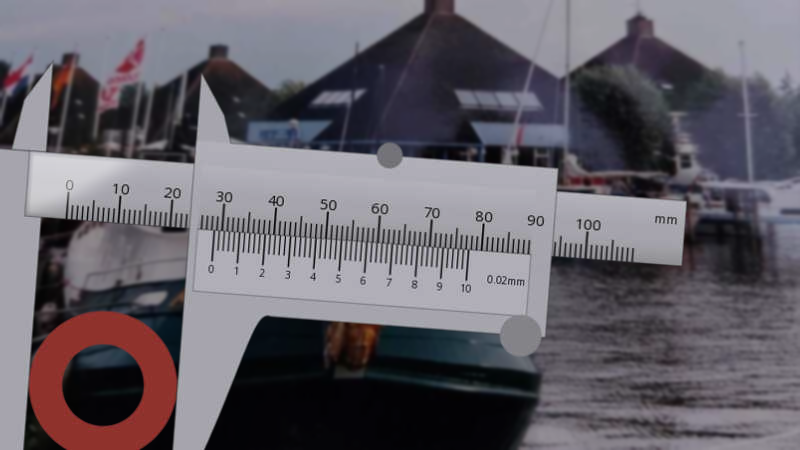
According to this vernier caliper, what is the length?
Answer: 28.5 mm
